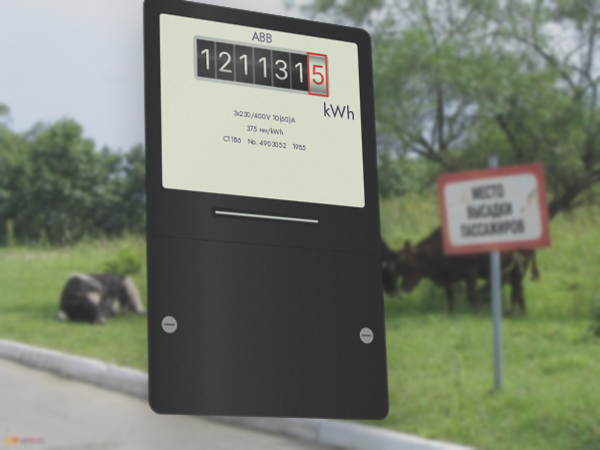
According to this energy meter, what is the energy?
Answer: 121131.5 kWh
